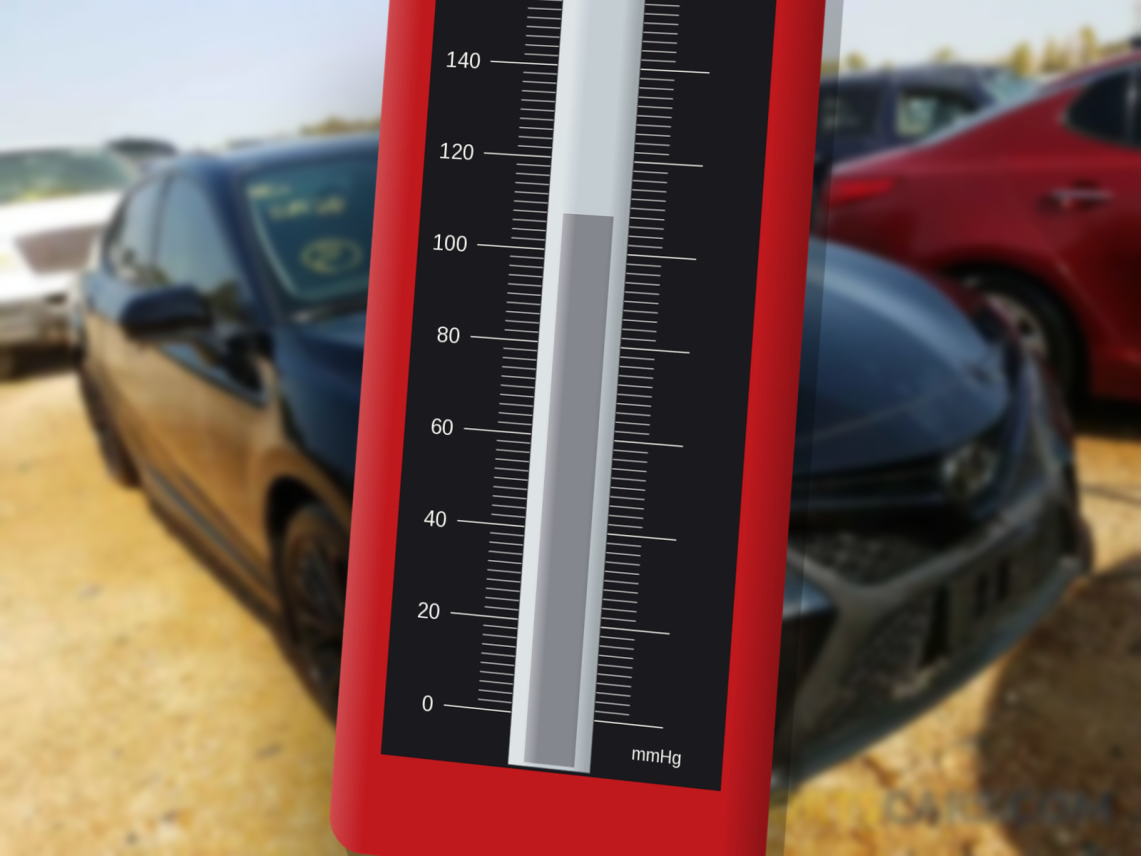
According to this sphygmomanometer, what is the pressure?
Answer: 108 mmHg
